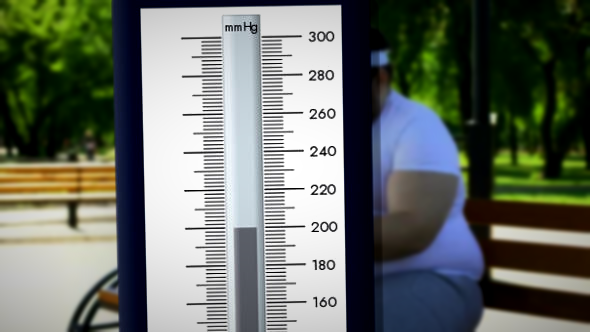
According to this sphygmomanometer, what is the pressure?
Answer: 200 mmHg
